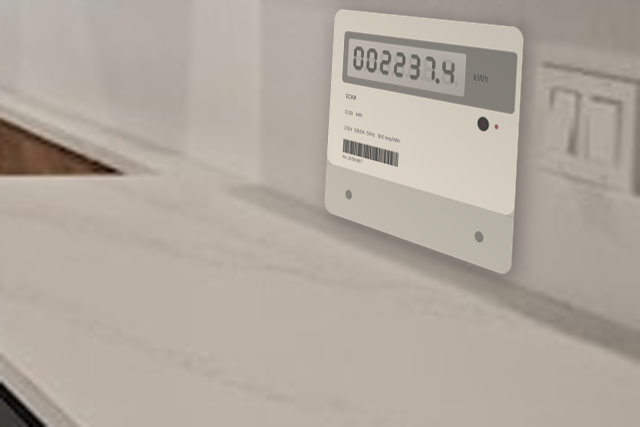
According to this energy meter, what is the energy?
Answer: 2237.4 kWh
